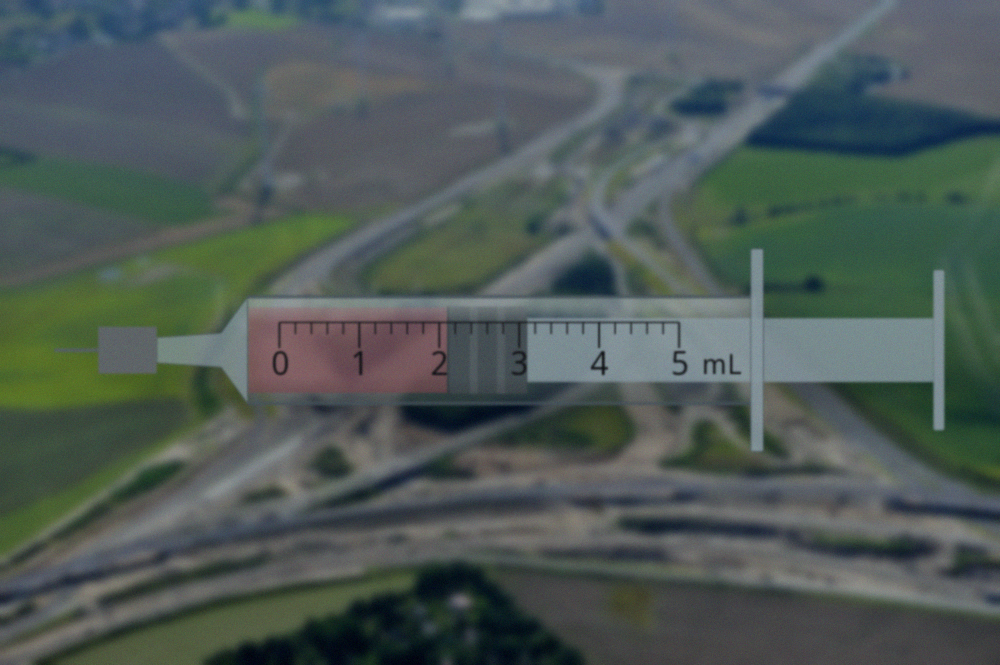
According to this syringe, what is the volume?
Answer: 2.1 mL
